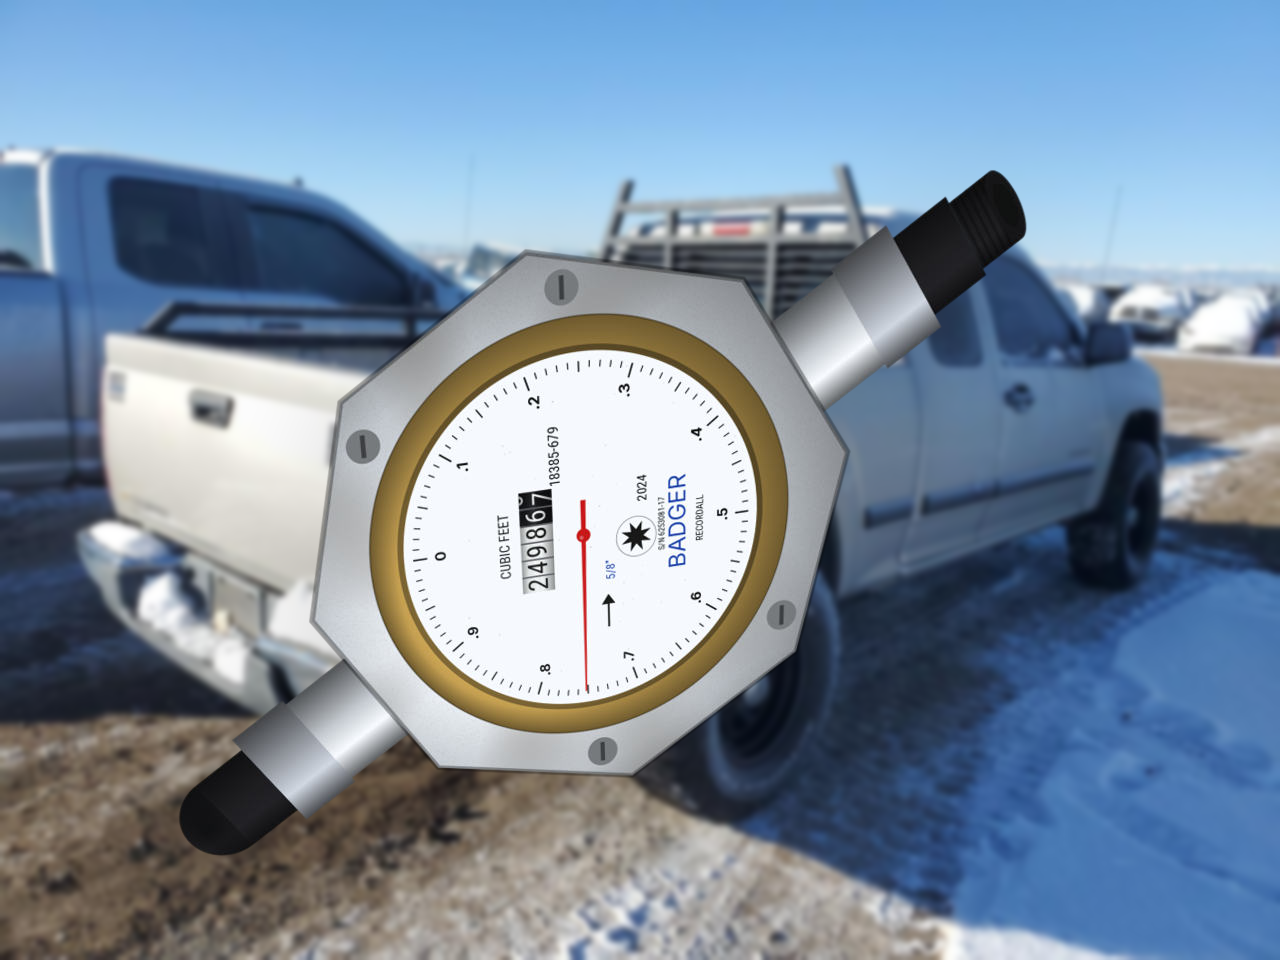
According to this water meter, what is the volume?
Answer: 249866.75 ft³
